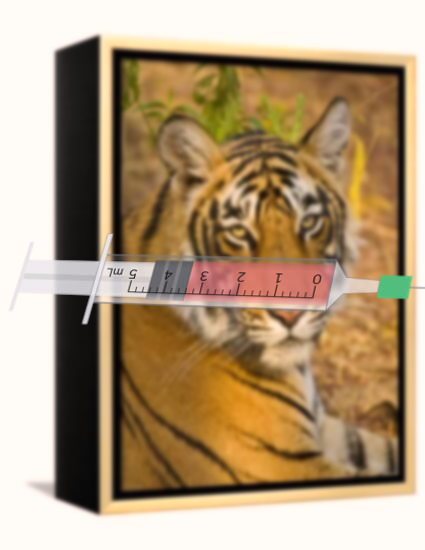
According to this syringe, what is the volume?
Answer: 3.4 mL
